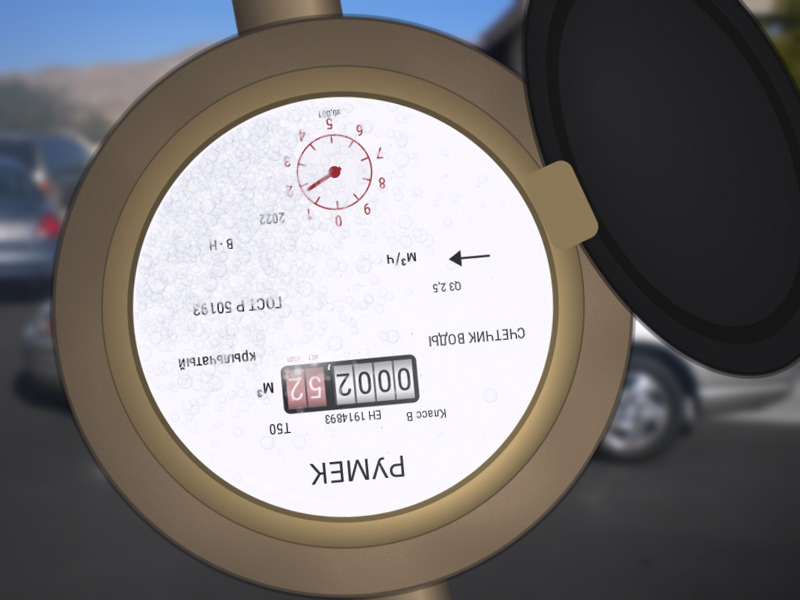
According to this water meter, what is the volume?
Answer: 2.521 m³
